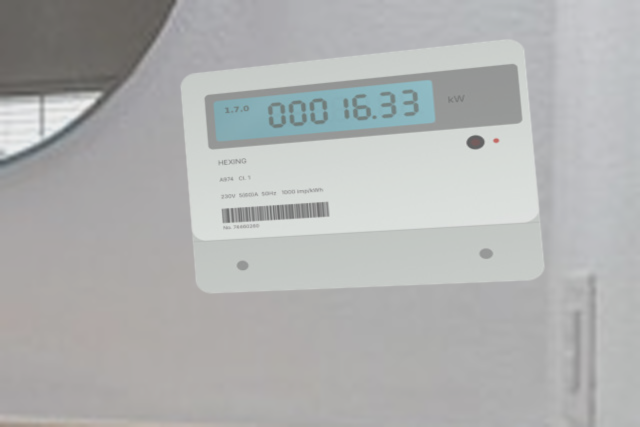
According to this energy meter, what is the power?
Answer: 16.33 kW
